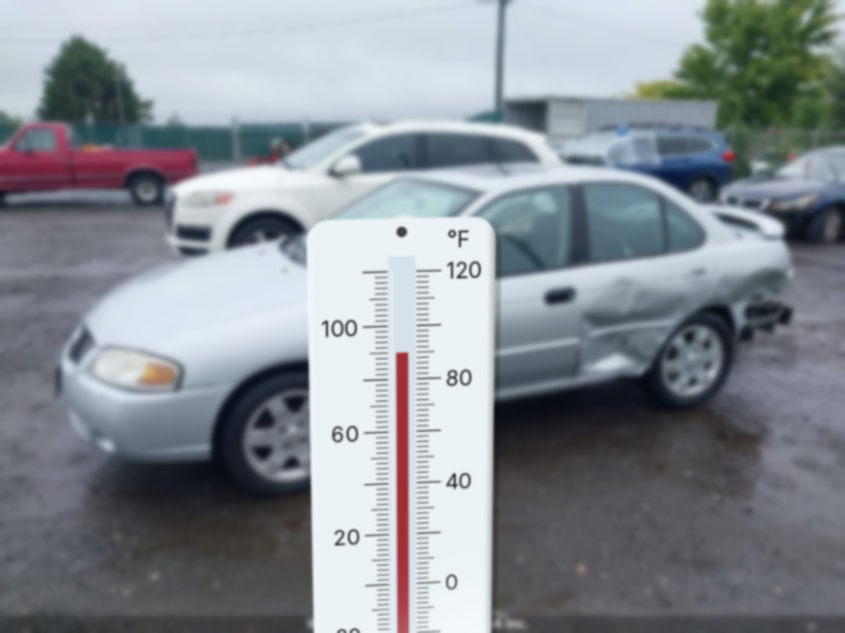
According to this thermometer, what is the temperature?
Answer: 90 °F
